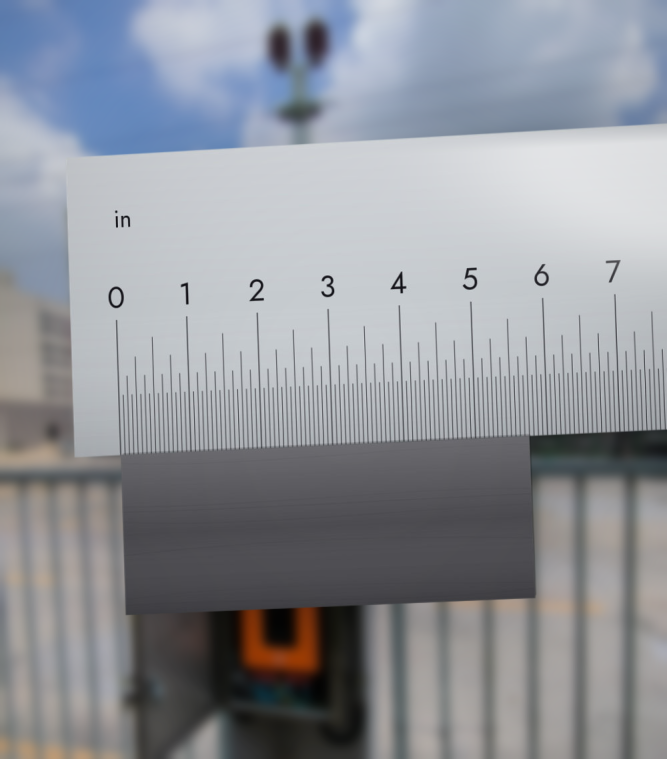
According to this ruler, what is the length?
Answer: 5.75 in
